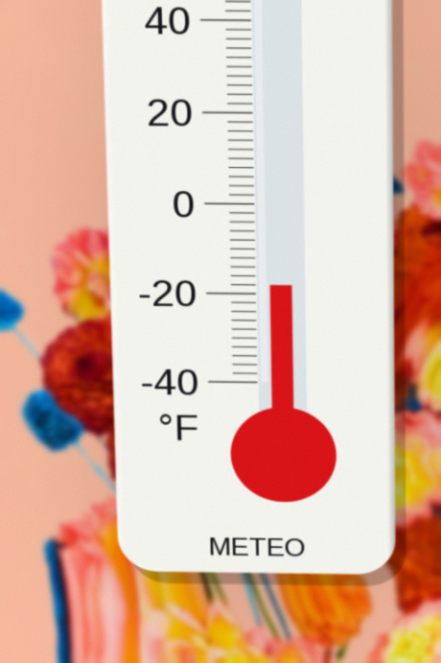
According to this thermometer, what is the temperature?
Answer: -18 °F
